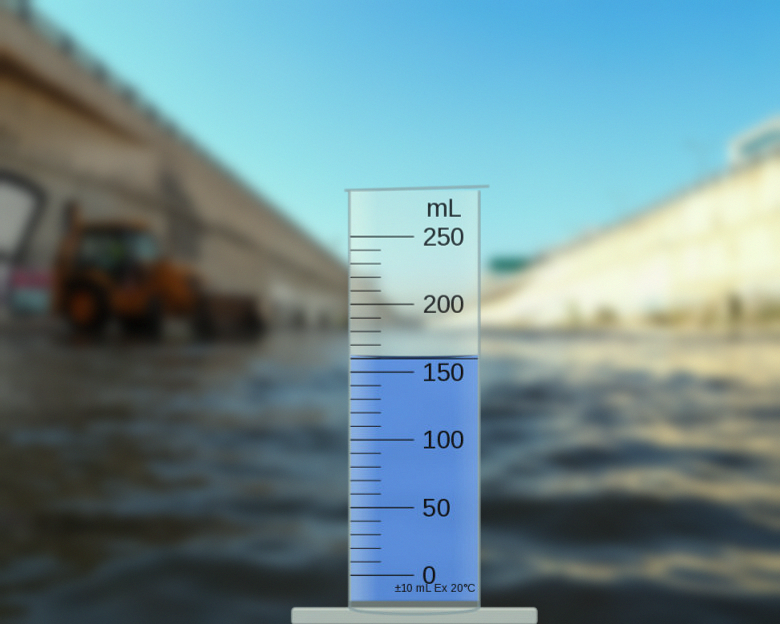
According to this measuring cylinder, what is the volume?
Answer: 160 mL
